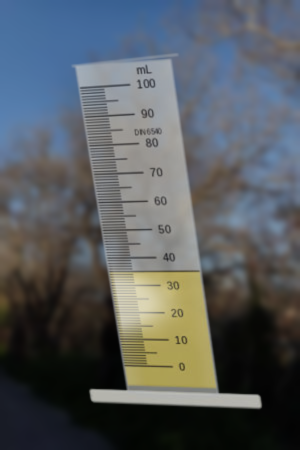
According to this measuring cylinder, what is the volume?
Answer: 35 mL
